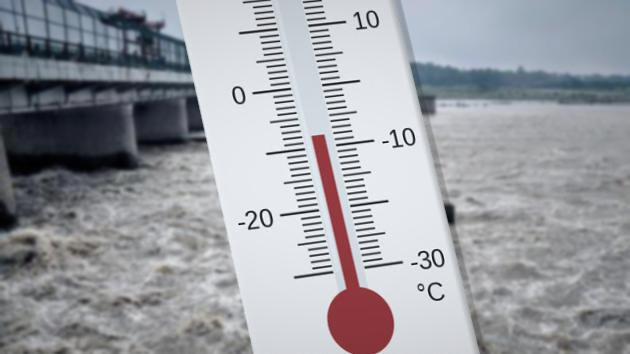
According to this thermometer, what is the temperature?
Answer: -8 °C
